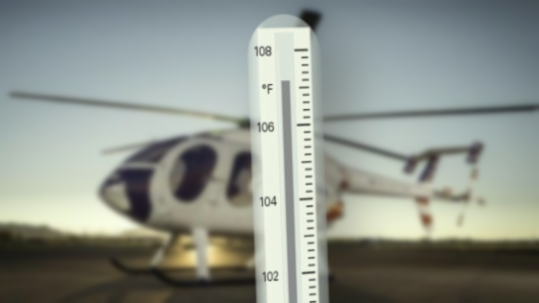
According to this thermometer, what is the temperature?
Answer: 107.2 °F
